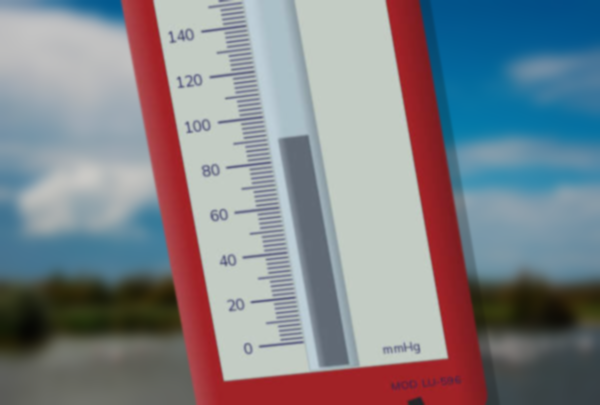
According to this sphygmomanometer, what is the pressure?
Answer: 90 mmHg
